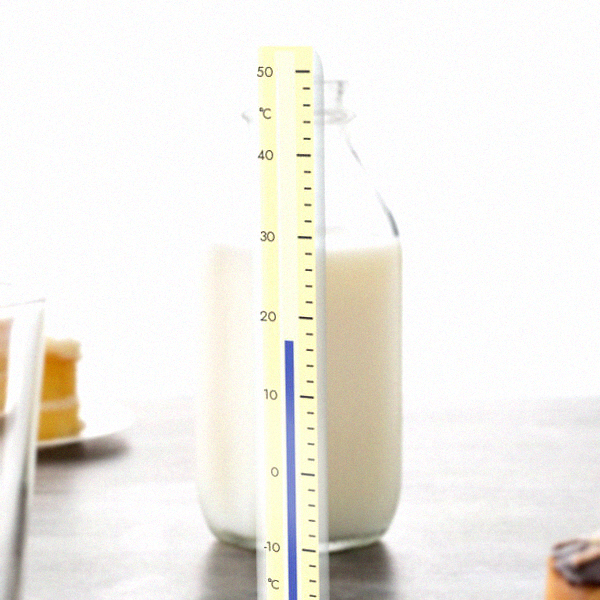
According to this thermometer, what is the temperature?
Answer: 17 °C
